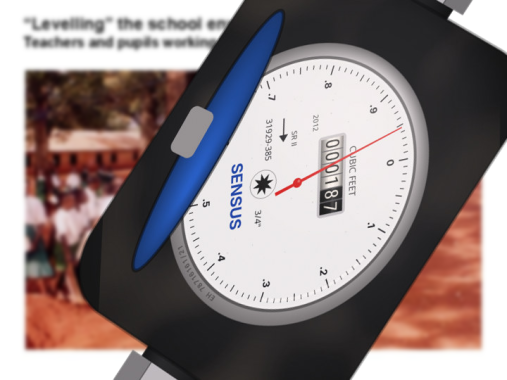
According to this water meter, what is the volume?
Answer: 186.95 ft³
